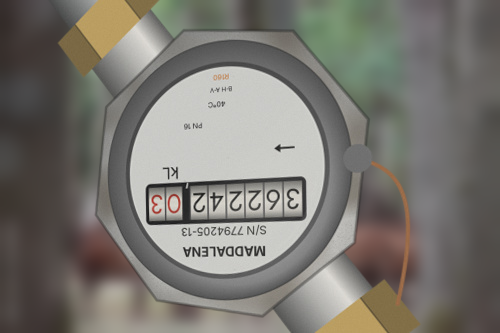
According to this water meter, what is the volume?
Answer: 362242.03 kL
